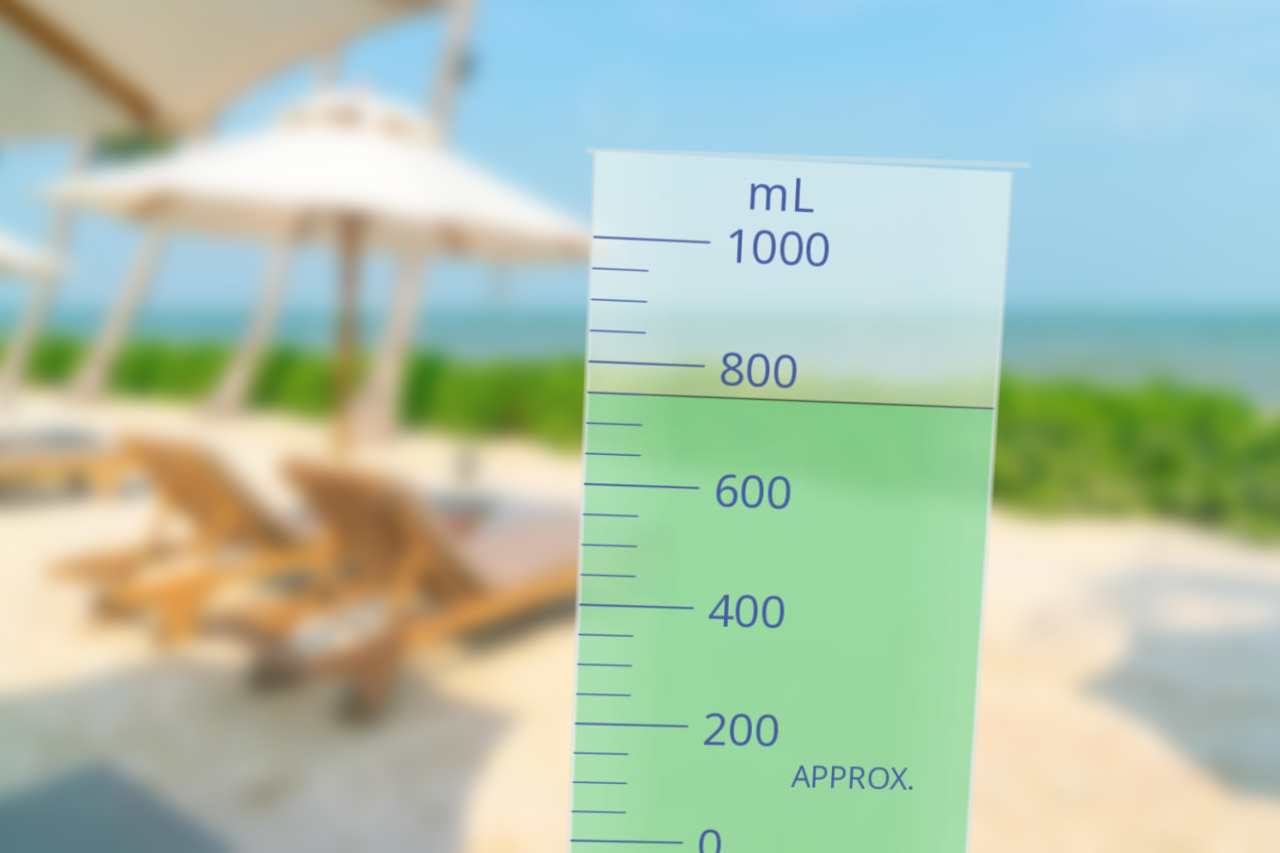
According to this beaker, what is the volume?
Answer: 750 mL
